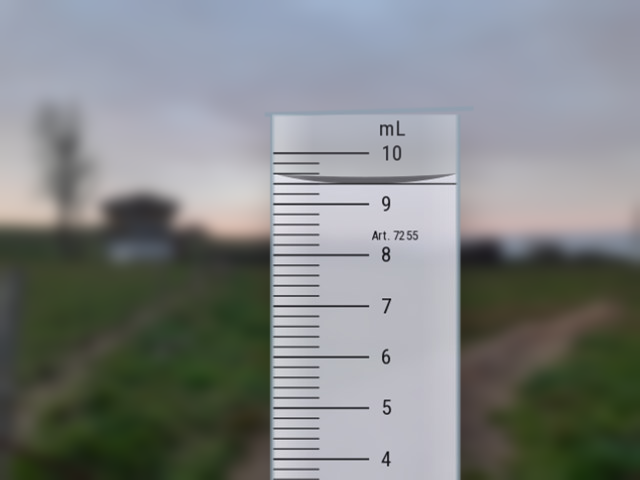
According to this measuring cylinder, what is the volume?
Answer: 9.4 mL
